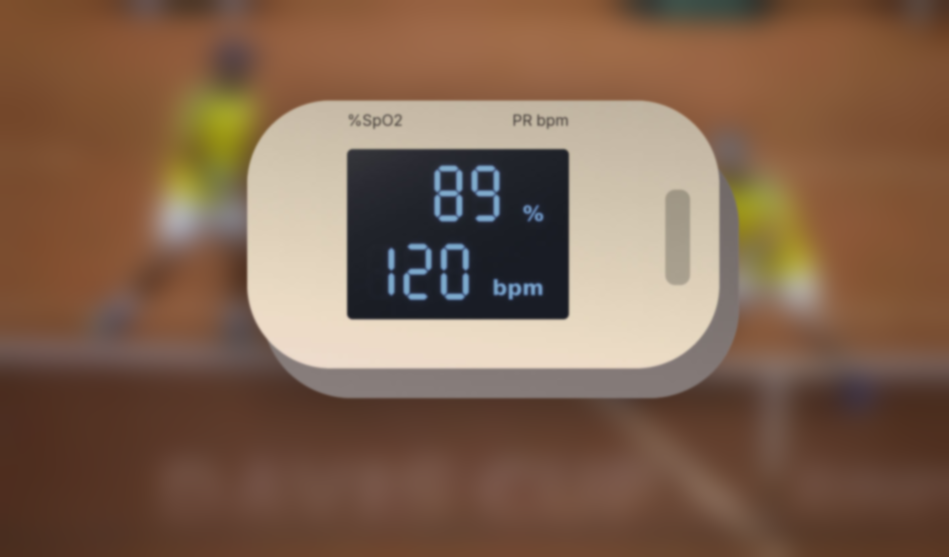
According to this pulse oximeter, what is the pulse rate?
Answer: 120 bpm
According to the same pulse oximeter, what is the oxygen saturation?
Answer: 89 %
